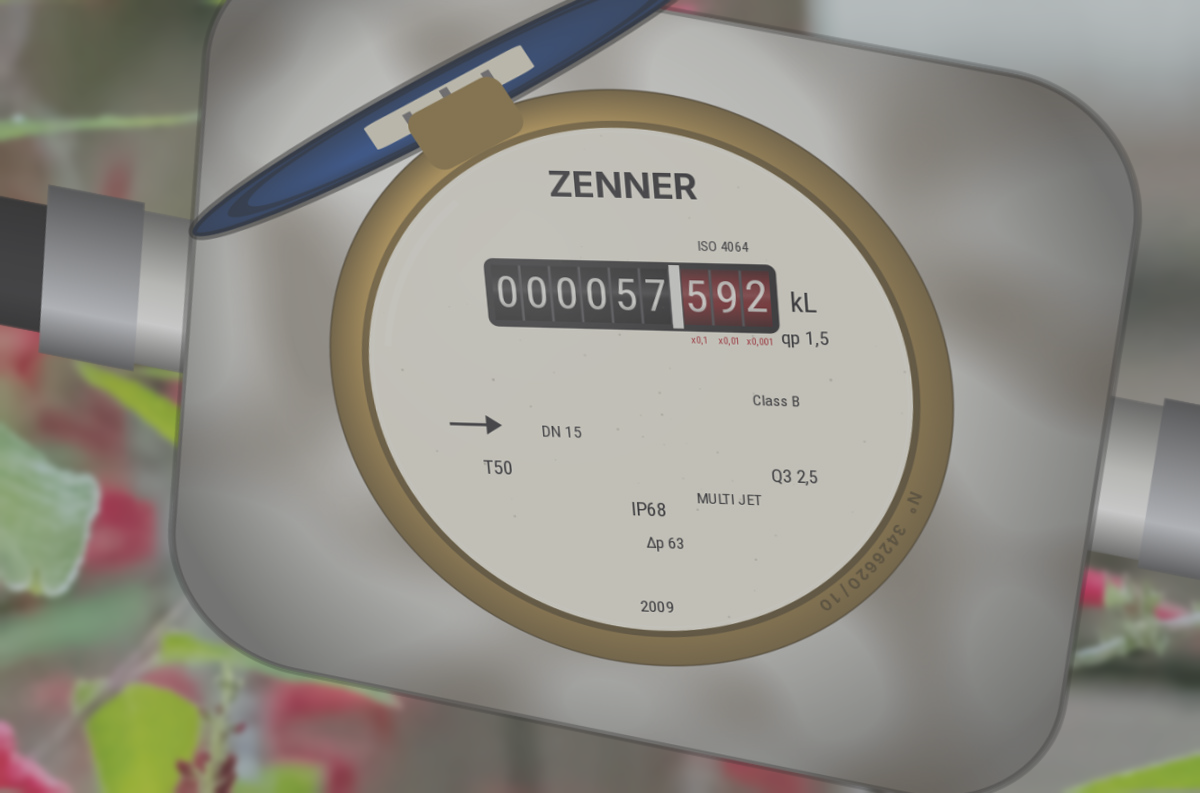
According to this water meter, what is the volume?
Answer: 57.592 kL
